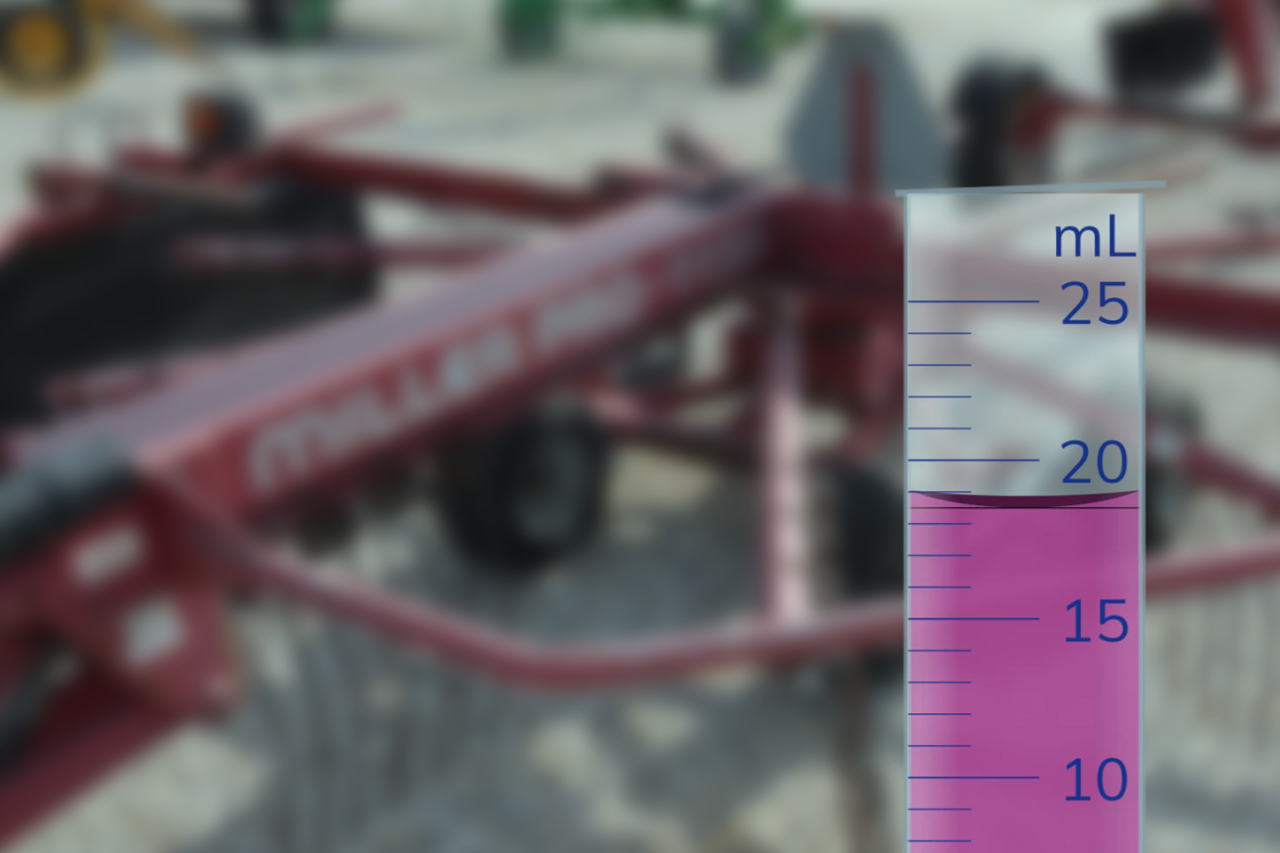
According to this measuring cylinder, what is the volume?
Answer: 18.5 mL
